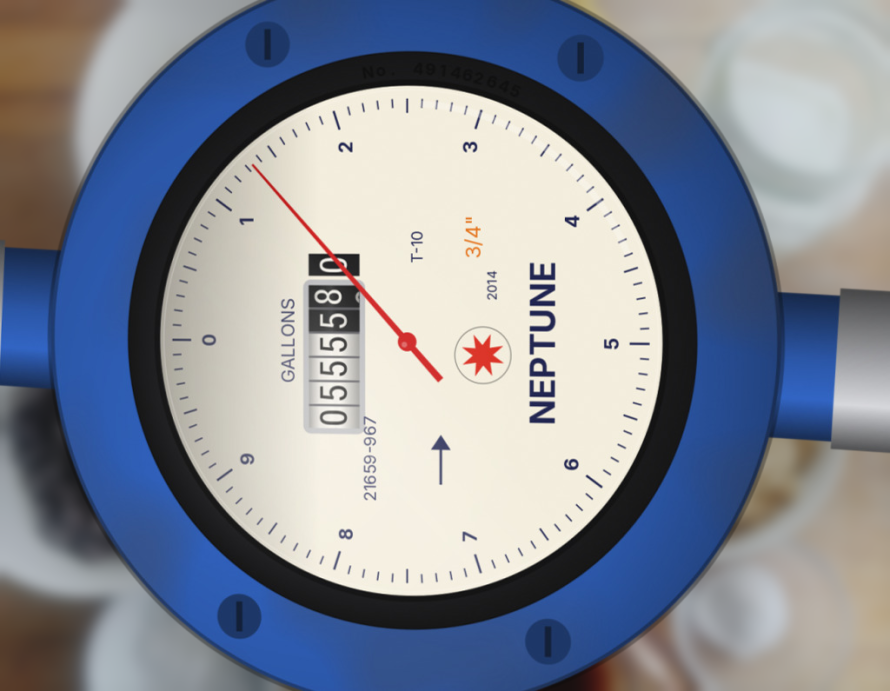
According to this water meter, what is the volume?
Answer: 555581.3 gal
